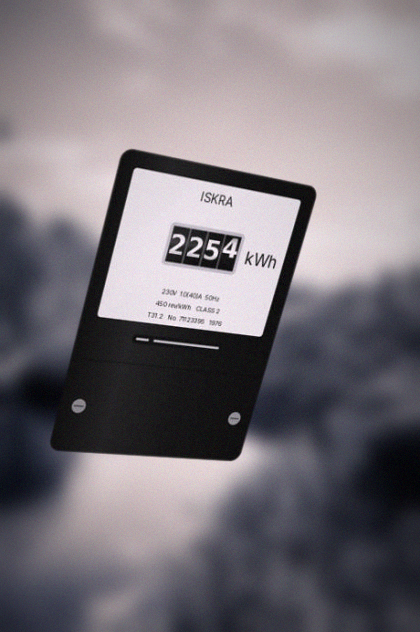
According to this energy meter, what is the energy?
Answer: 2254 kWh
